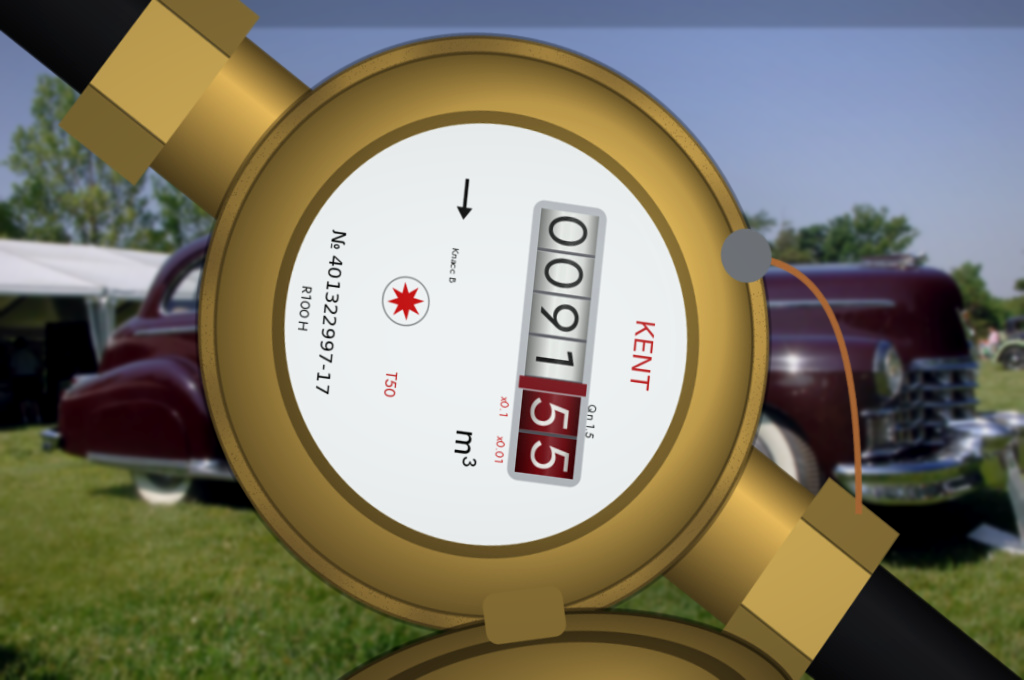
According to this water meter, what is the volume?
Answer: 91.55 m³
